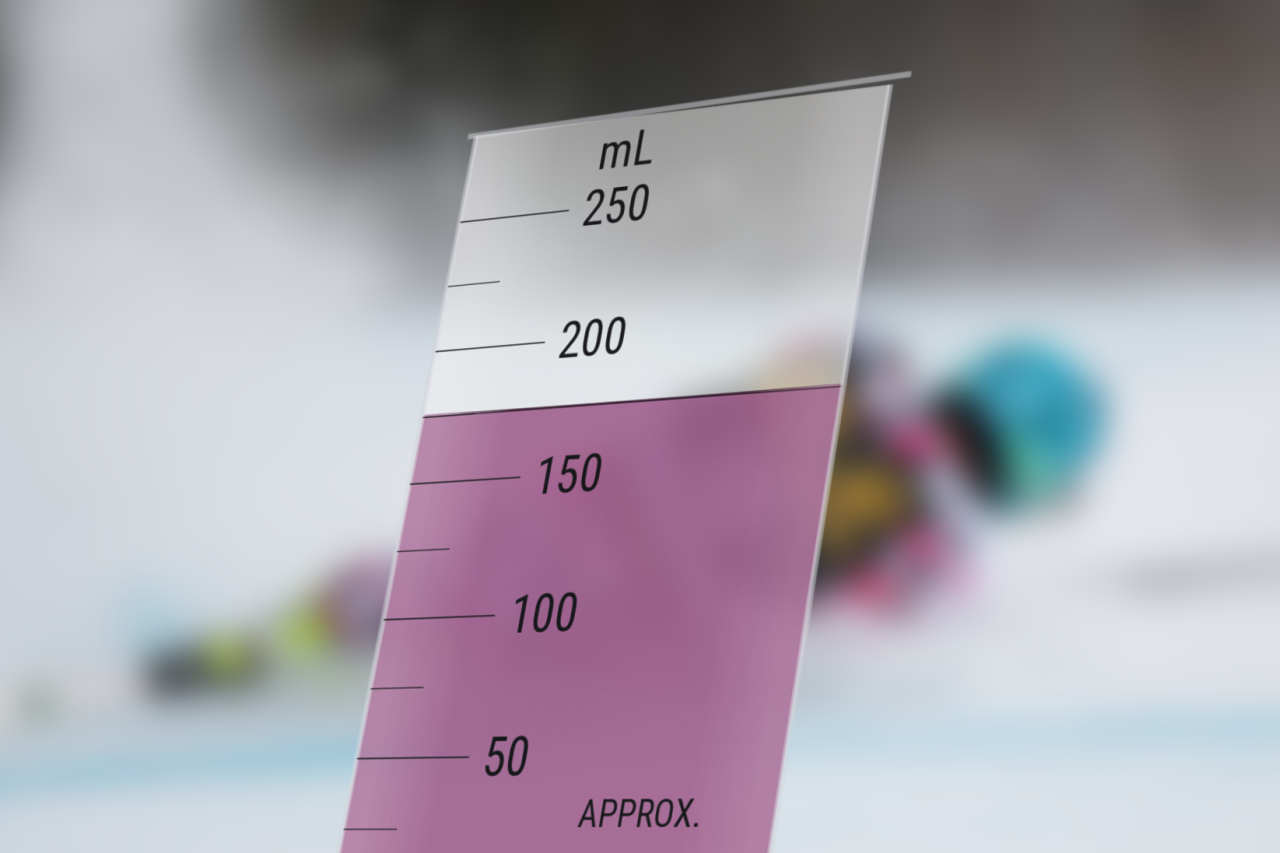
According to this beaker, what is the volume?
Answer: 175 mL
